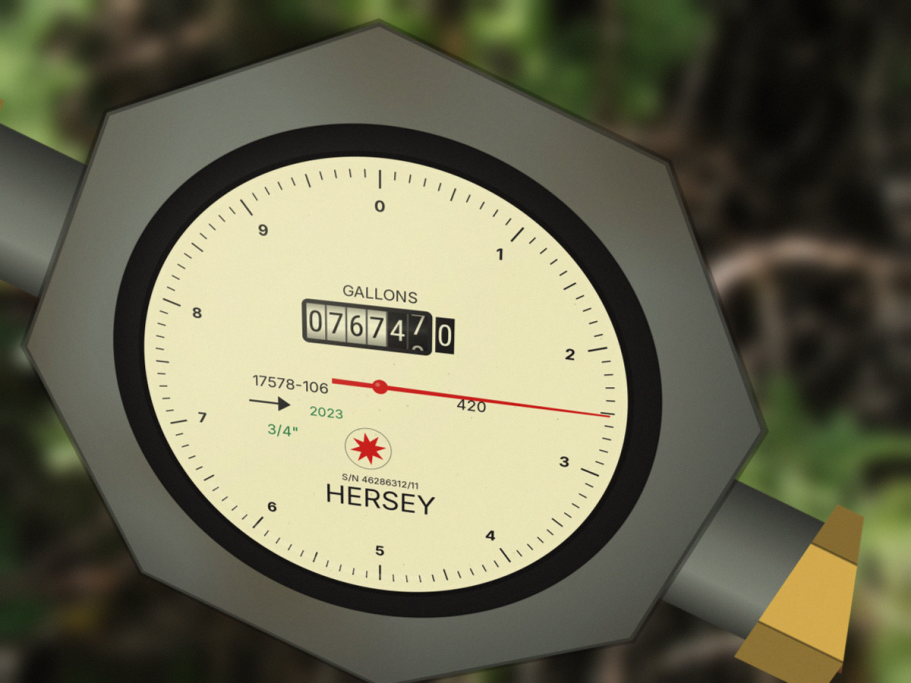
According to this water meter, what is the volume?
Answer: 767472.5 gal
